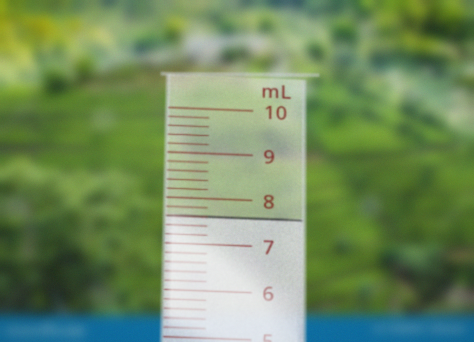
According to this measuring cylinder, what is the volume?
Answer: 7.6 mL
